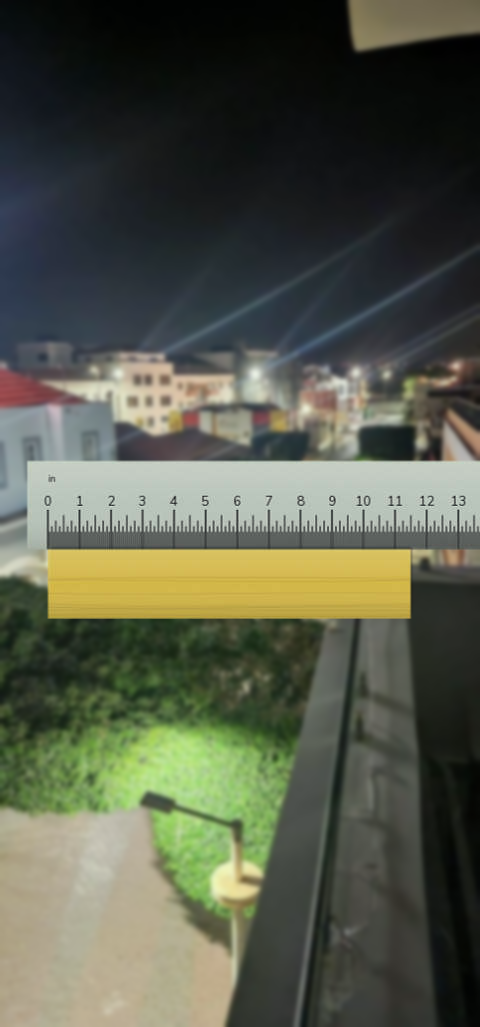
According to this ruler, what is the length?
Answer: 11.5 in
